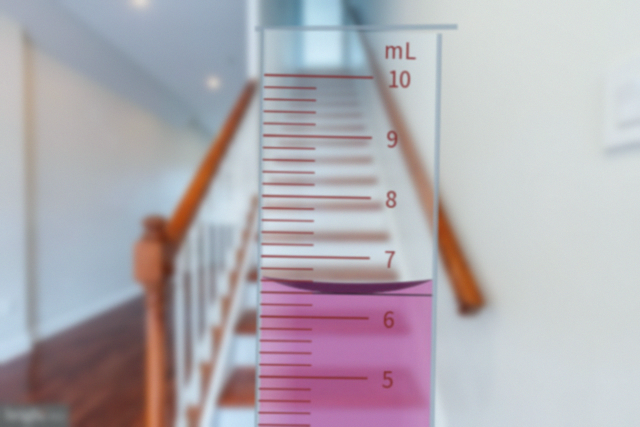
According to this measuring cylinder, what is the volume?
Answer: 6.4 mL
